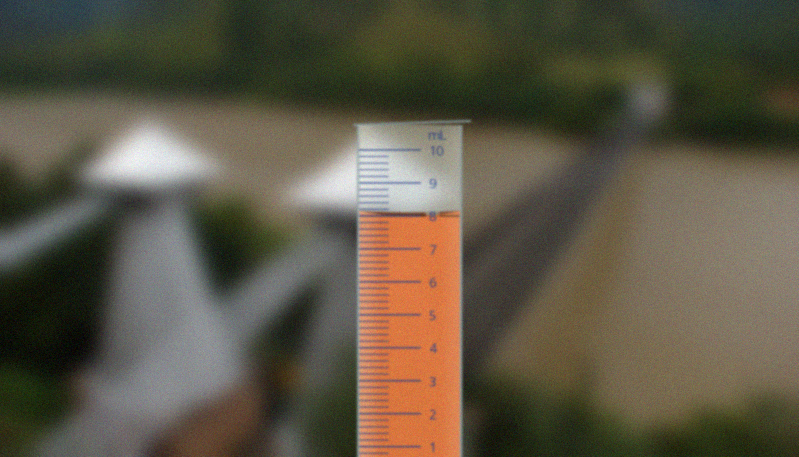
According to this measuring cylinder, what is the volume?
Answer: 8 mL
